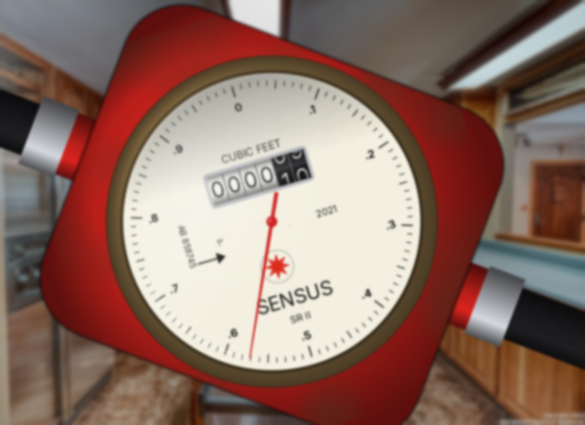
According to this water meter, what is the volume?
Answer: 9.57 ft³
